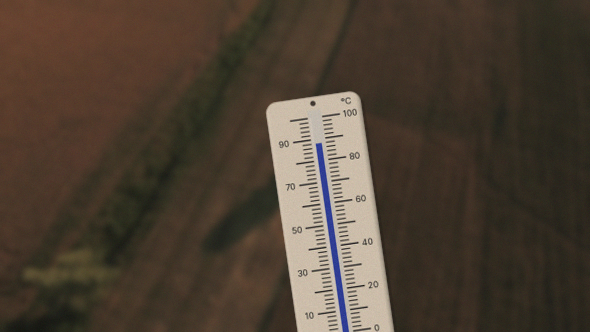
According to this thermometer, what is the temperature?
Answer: 88 °C
